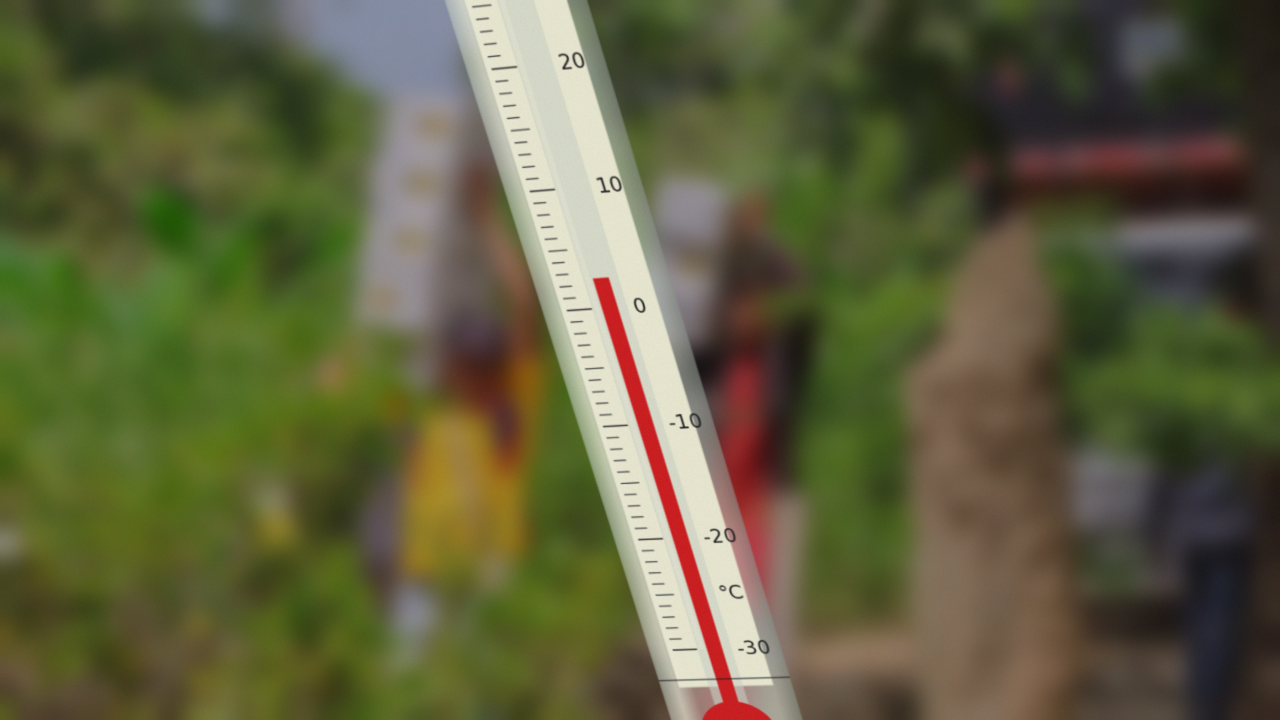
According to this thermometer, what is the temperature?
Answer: 2.5 °C
